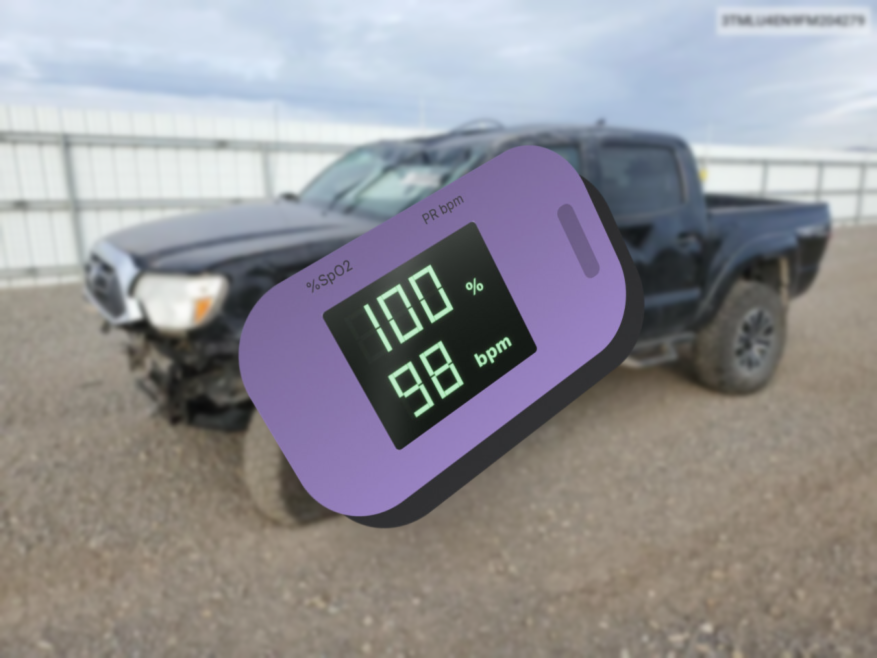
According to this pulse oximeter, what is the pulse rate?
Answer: 98 bpm
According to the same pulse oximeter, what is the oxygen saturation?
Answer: 100 %
